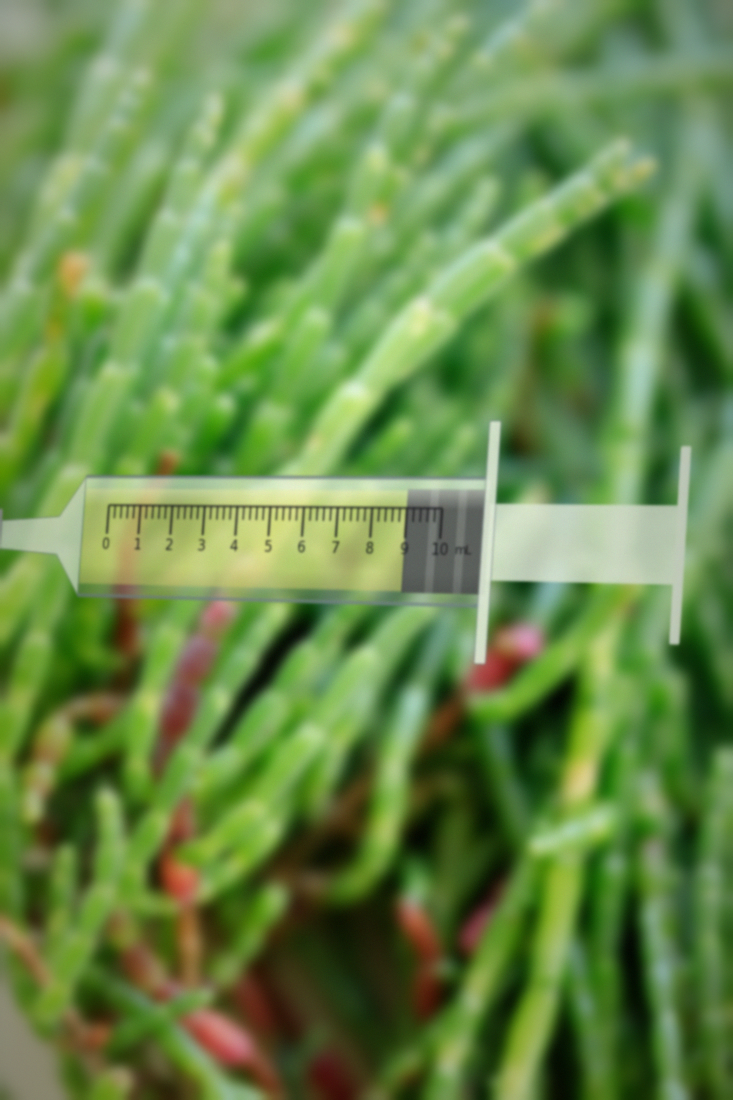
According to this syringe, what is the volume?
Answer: 9 mL
